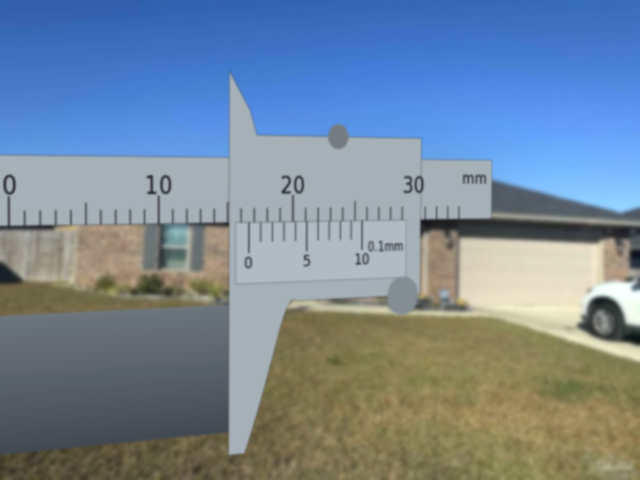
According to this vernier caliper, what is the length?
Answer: 16.6 mm
